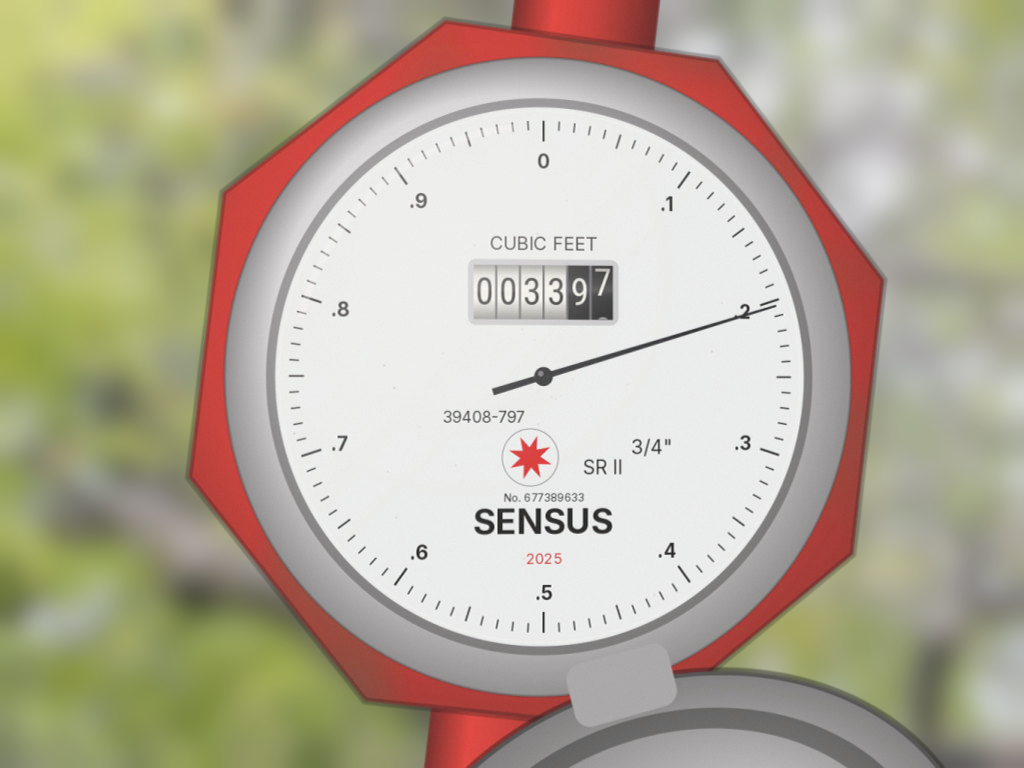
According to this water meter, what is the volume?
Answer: 3397.20 ft³
